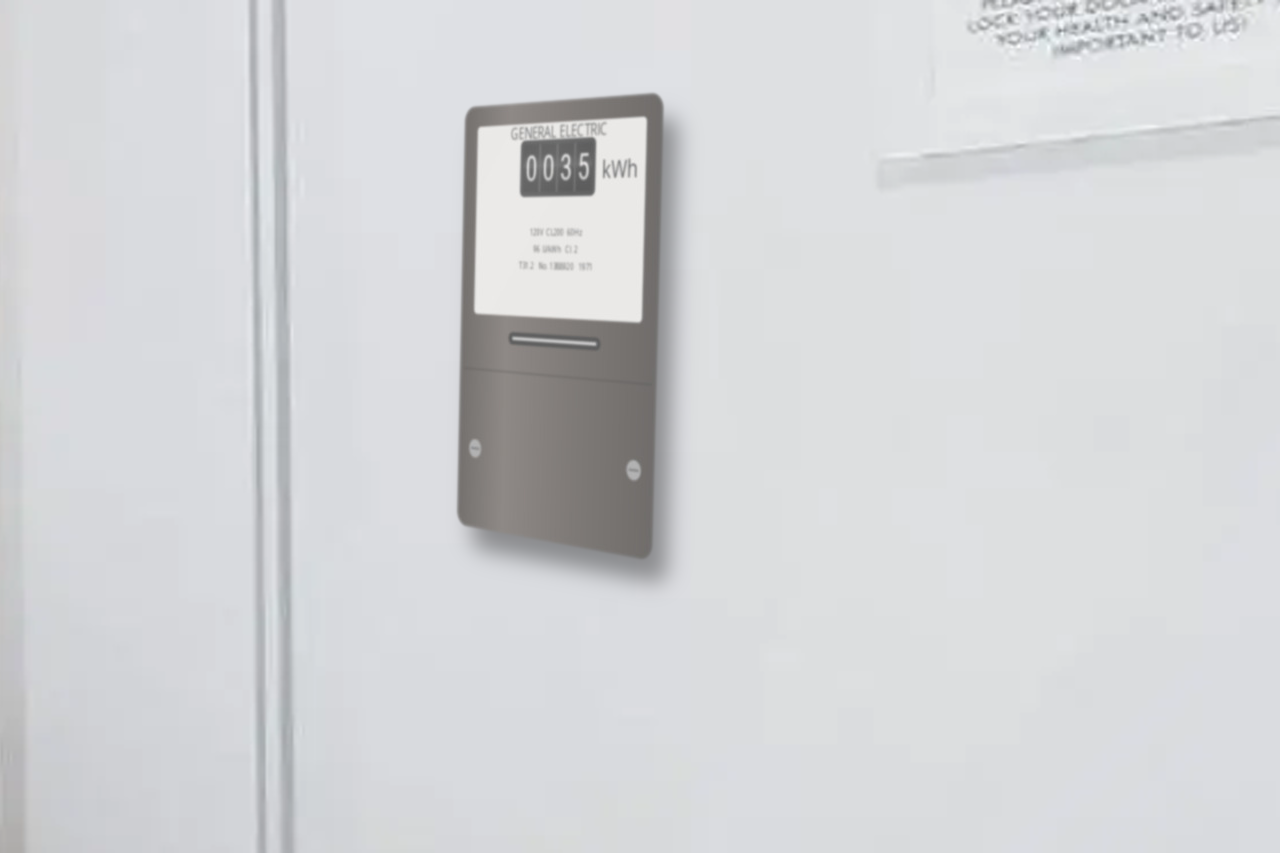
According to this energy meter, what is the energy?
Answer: 35 kWh
